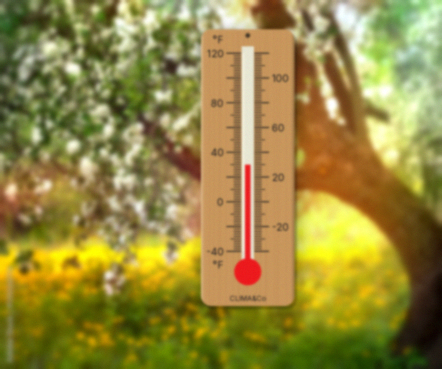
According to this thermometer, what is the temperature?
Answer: 30 °F
